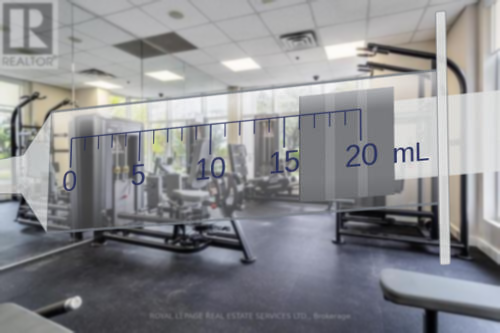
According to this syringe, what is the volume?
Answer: 16 mL
